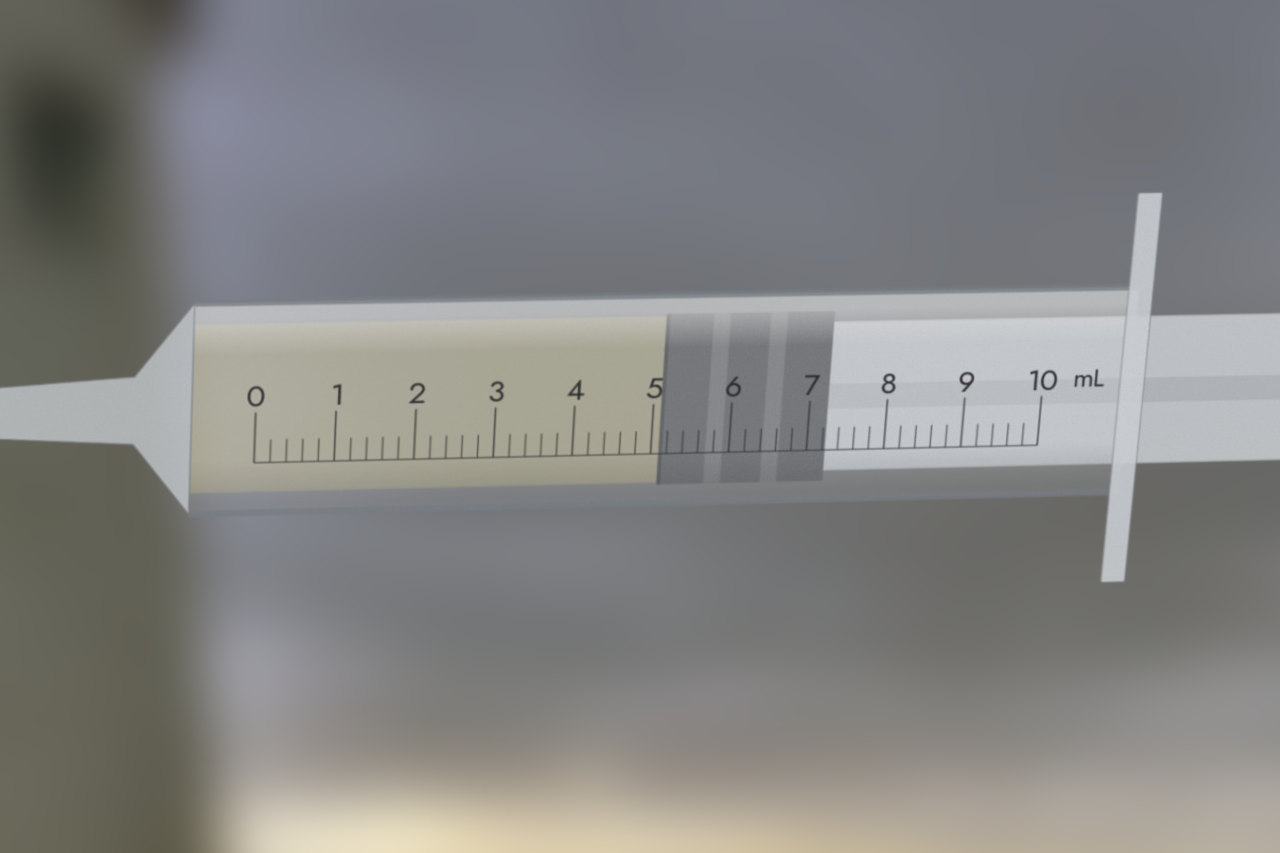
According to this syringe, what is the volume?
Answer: 5.1 mL
